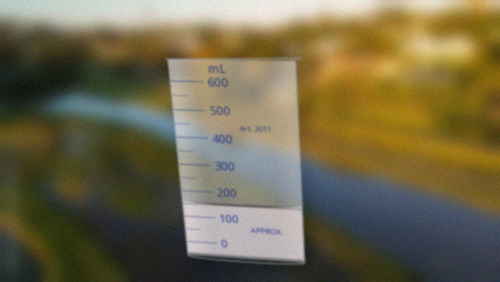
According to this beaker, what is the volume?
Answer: 150 mL
